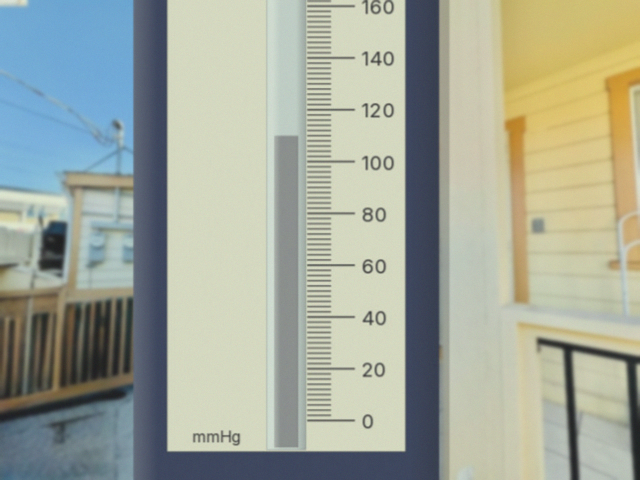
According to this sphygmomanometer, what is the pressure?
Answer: 110 mmHg
